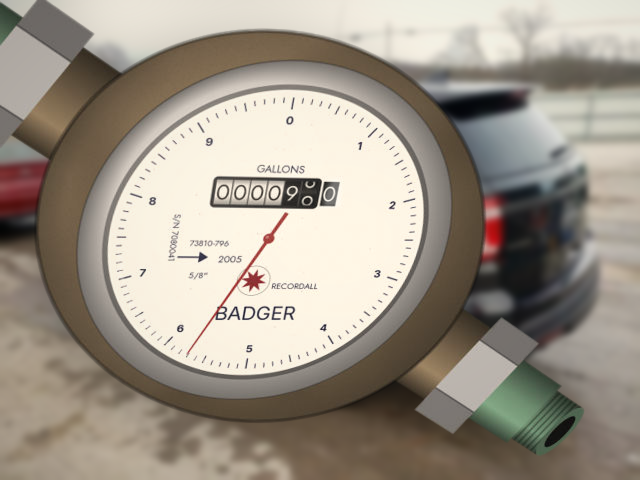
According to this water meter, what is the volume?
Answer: 985.7 gal
